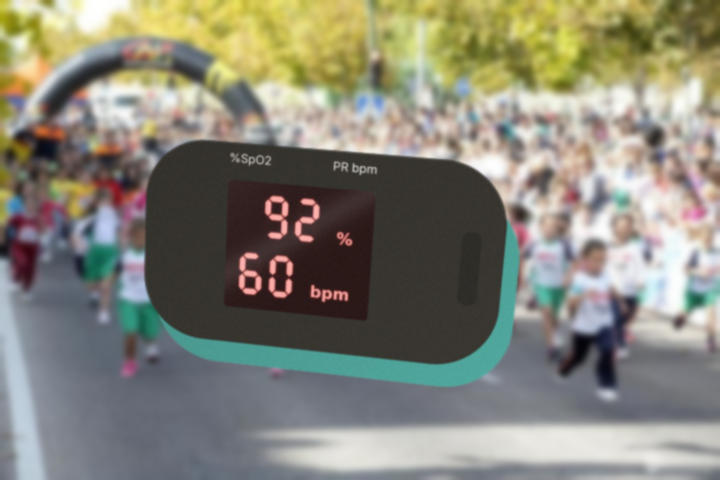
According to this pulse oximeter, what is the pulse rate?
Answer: 60 bpm
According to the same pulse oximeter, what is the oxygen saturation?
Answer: 92 %
